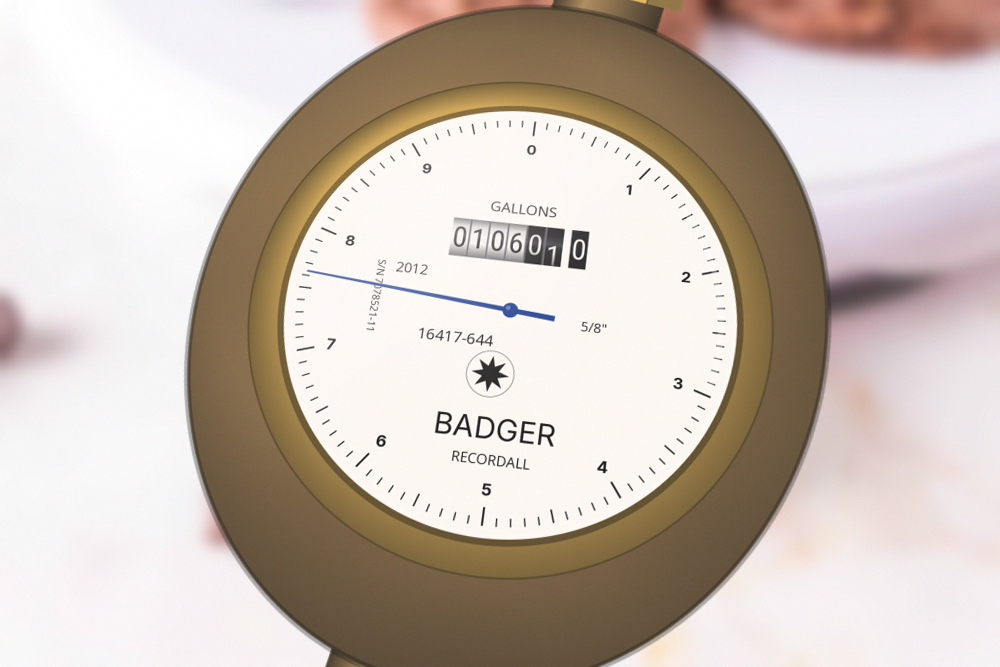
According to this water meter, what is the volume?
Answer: 106007.6 gal
